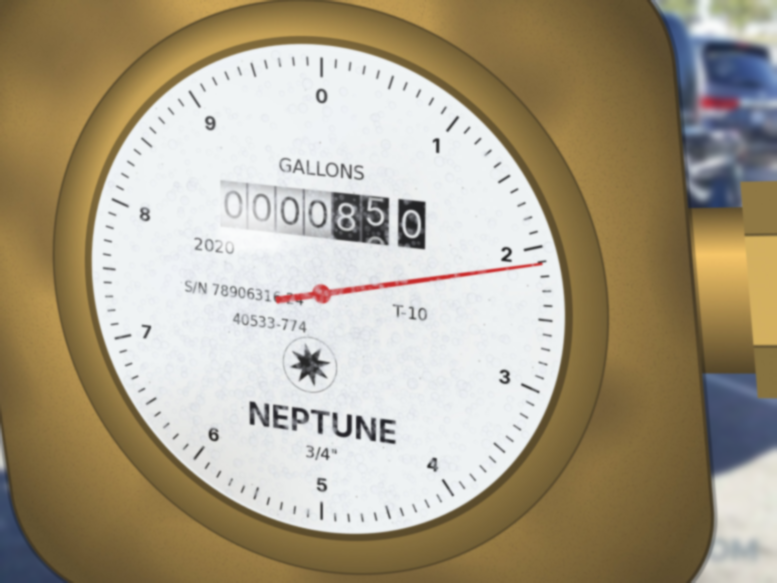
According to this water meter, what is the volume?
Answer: 852.1 gal
